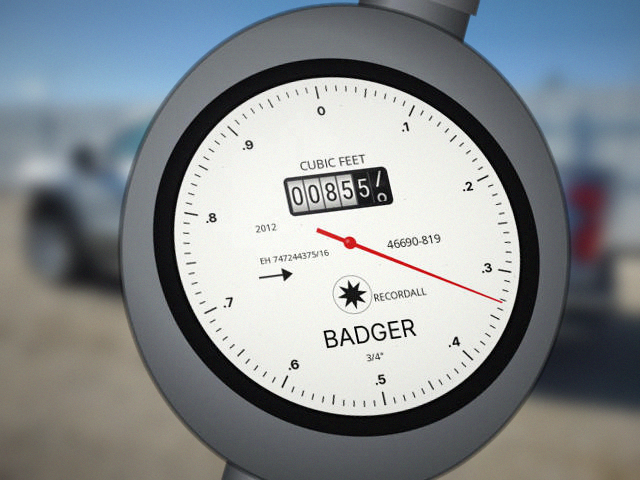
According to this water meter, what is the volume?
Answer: 8557.33 ft³
